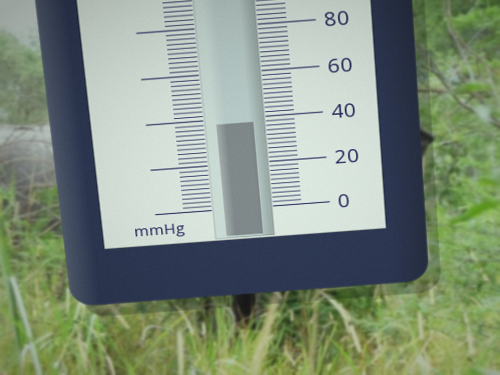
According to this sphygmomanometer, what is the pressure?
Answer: 38 mmHg
